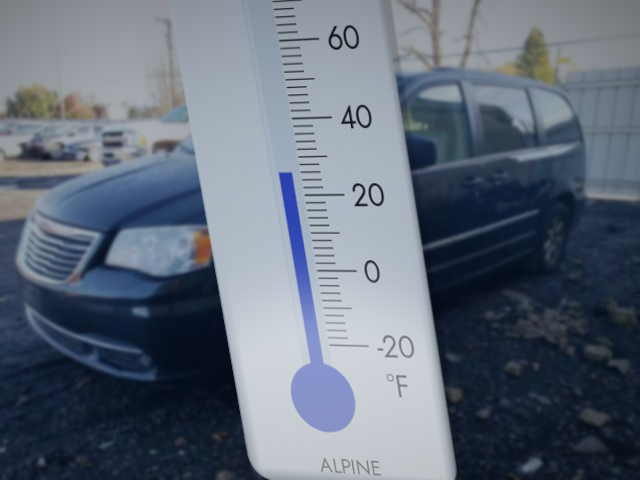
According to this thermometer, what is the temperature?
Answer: 26 °F
